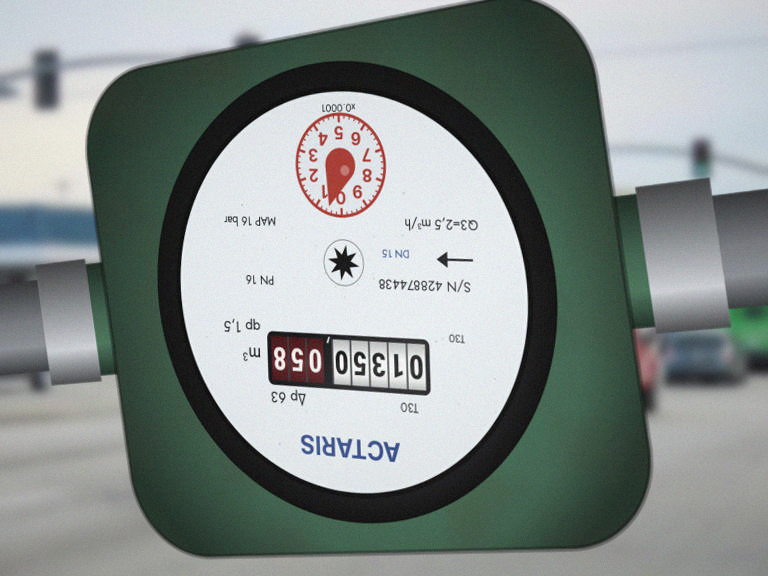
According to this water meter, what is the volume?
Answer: 1350.0580 m³
